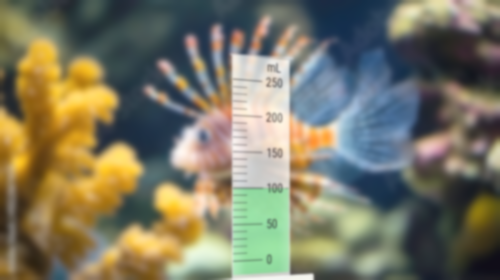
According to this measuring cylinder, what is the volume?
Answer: 100 mL
